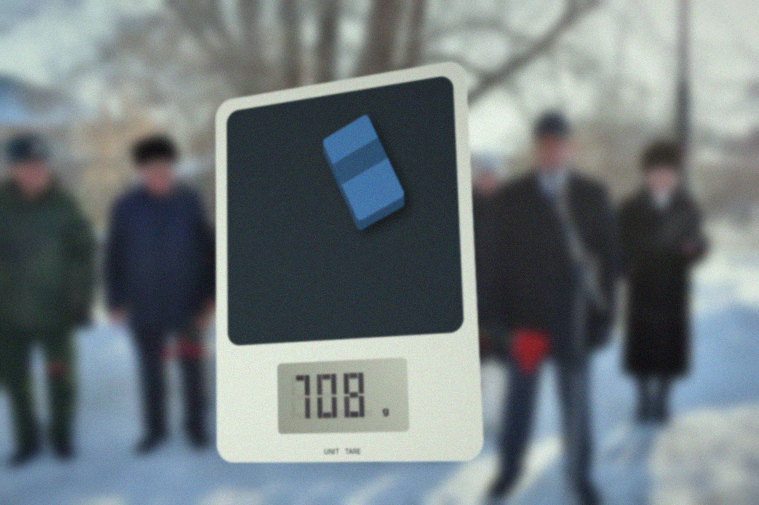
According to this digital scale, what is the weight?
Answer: 708 g
